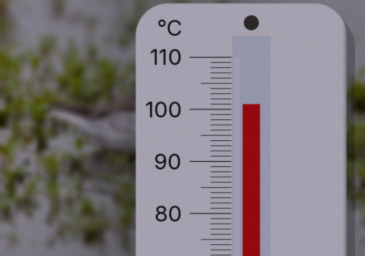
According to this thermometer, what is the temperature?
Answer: 101 °C
